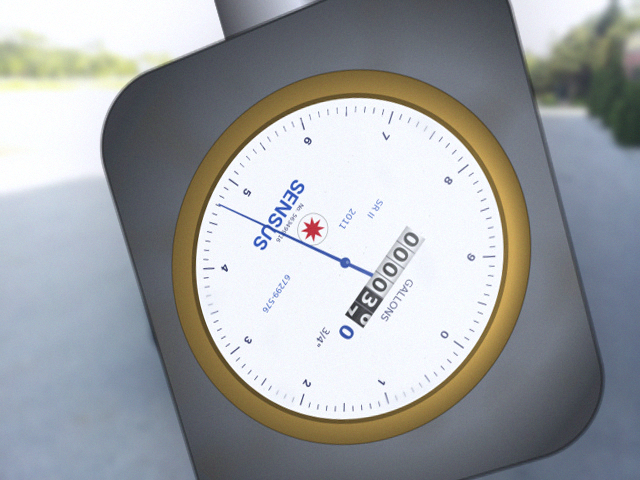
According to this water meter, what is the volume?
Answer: 364.7 gal
